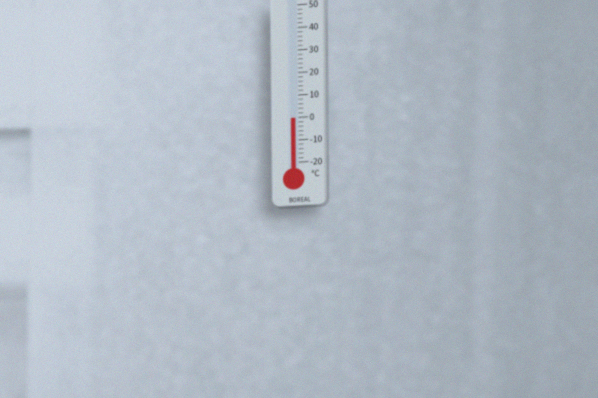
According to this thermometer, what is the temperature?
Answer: 0 °C
